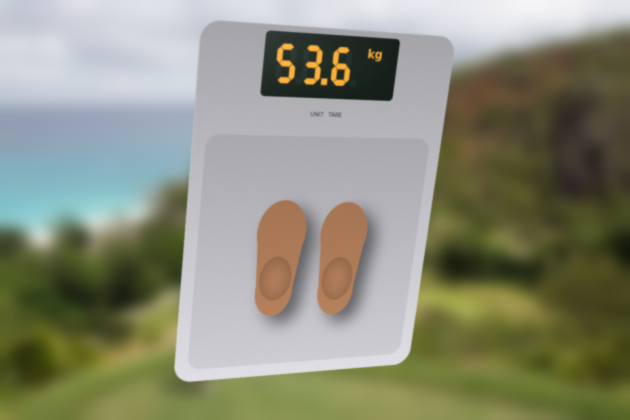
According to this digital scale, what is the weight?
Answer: 53.6 kg
